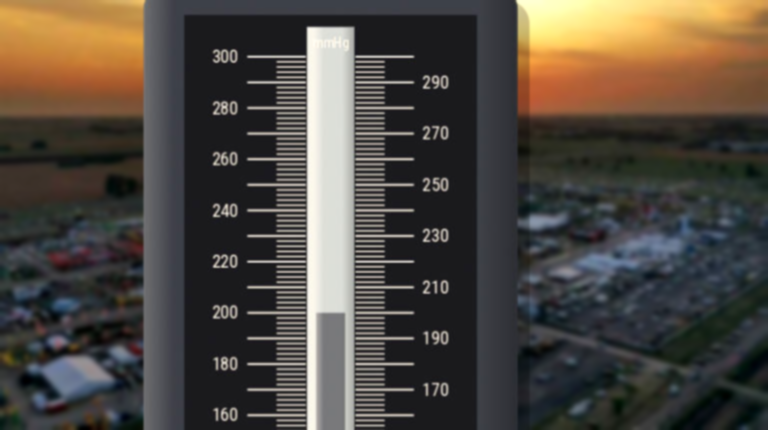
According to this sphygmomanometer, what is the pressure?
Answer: 200 mmHg
